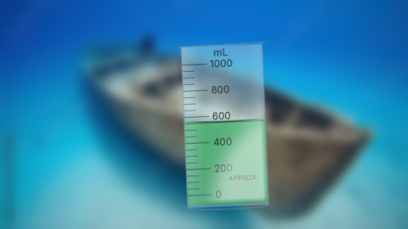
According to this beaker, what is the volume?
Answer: 550 mL
